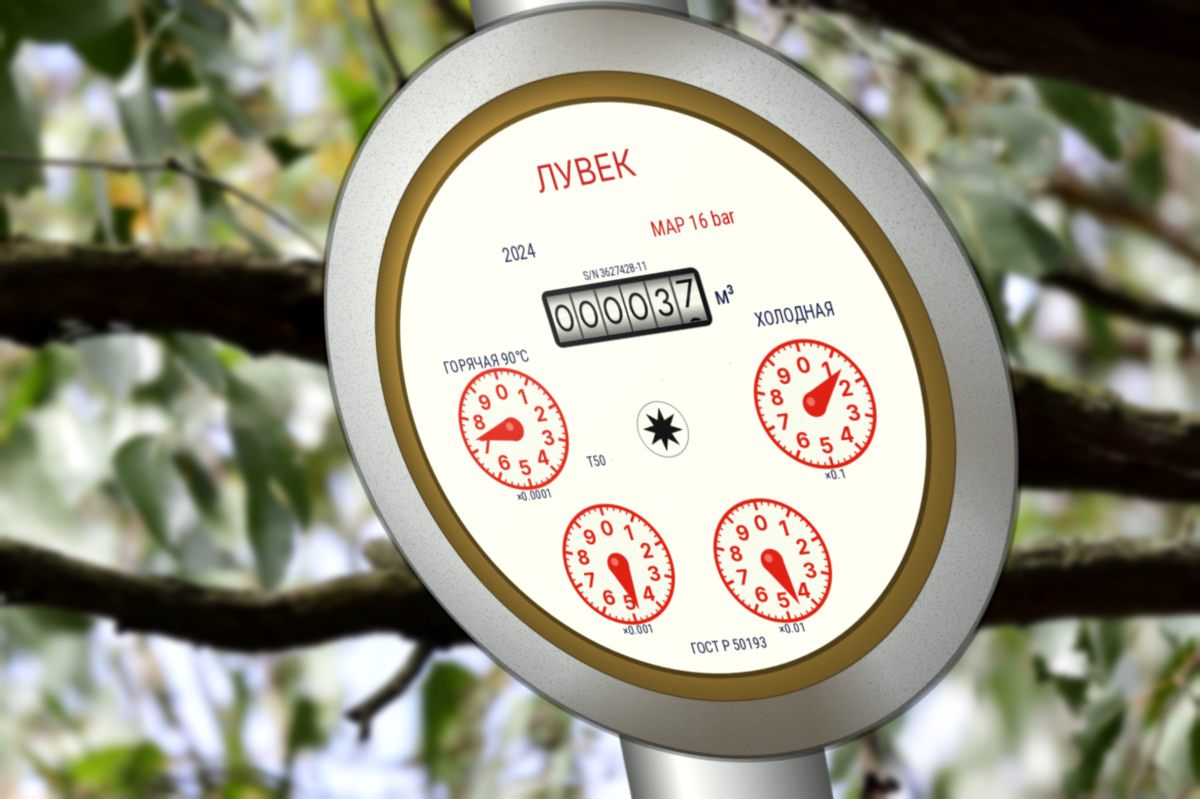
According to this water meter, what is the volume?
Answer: 37.1447 m³
